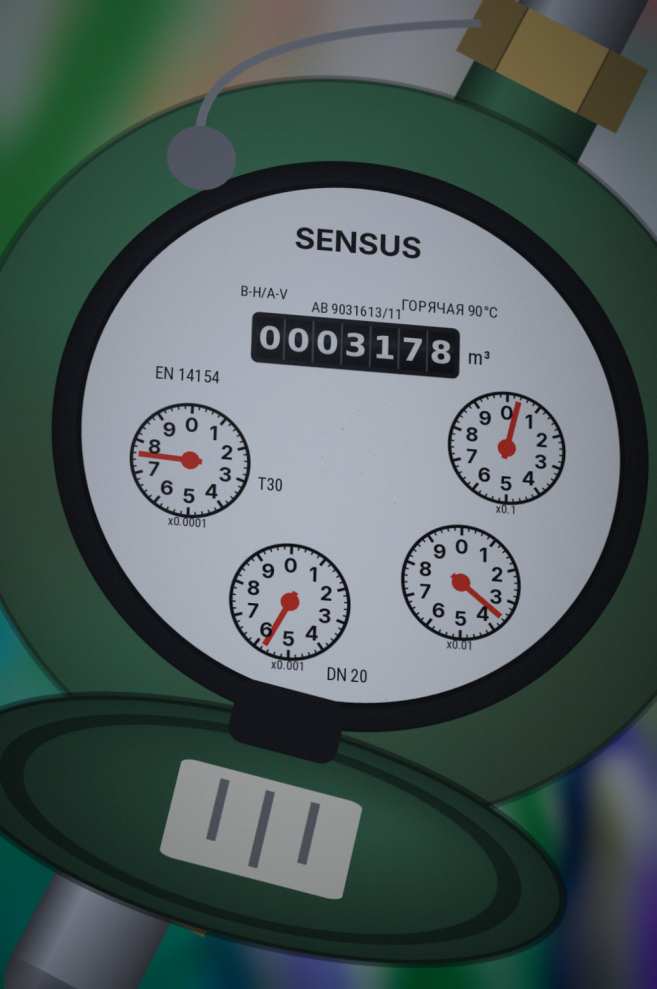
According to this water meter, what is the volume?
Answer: 3178.0357 m³
